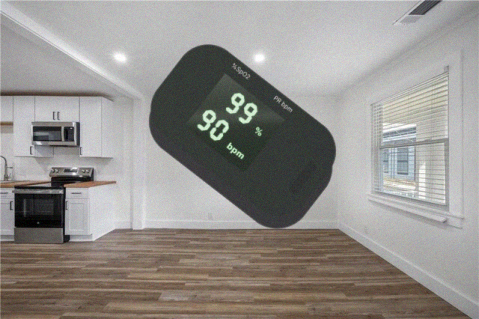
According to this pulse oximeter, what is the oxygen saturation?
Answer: 99 %
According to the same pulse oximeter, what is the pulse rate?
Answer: 90 bpm
